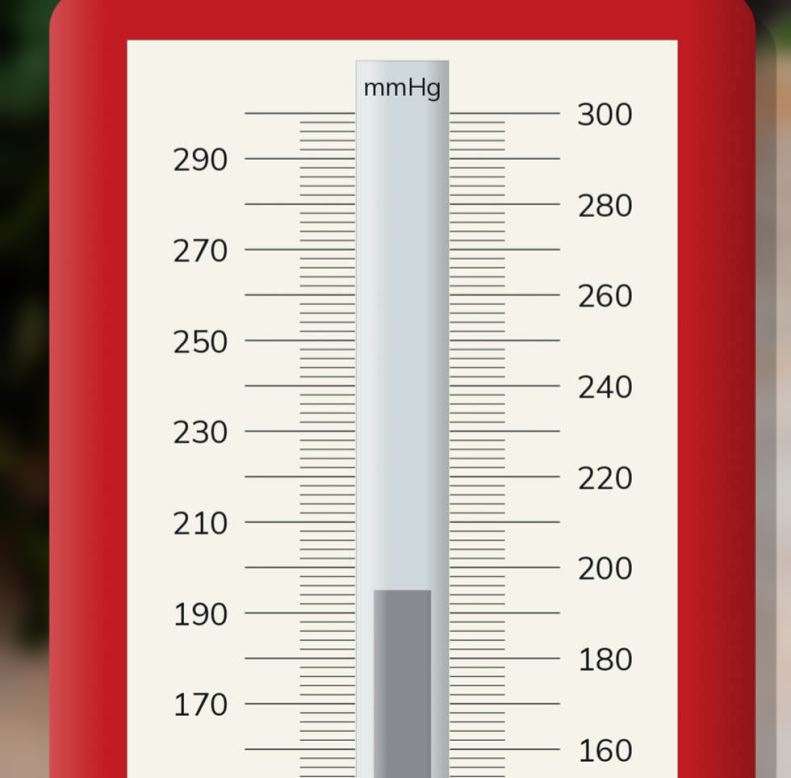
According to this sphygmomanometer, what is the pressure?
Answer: 195 mmHg
